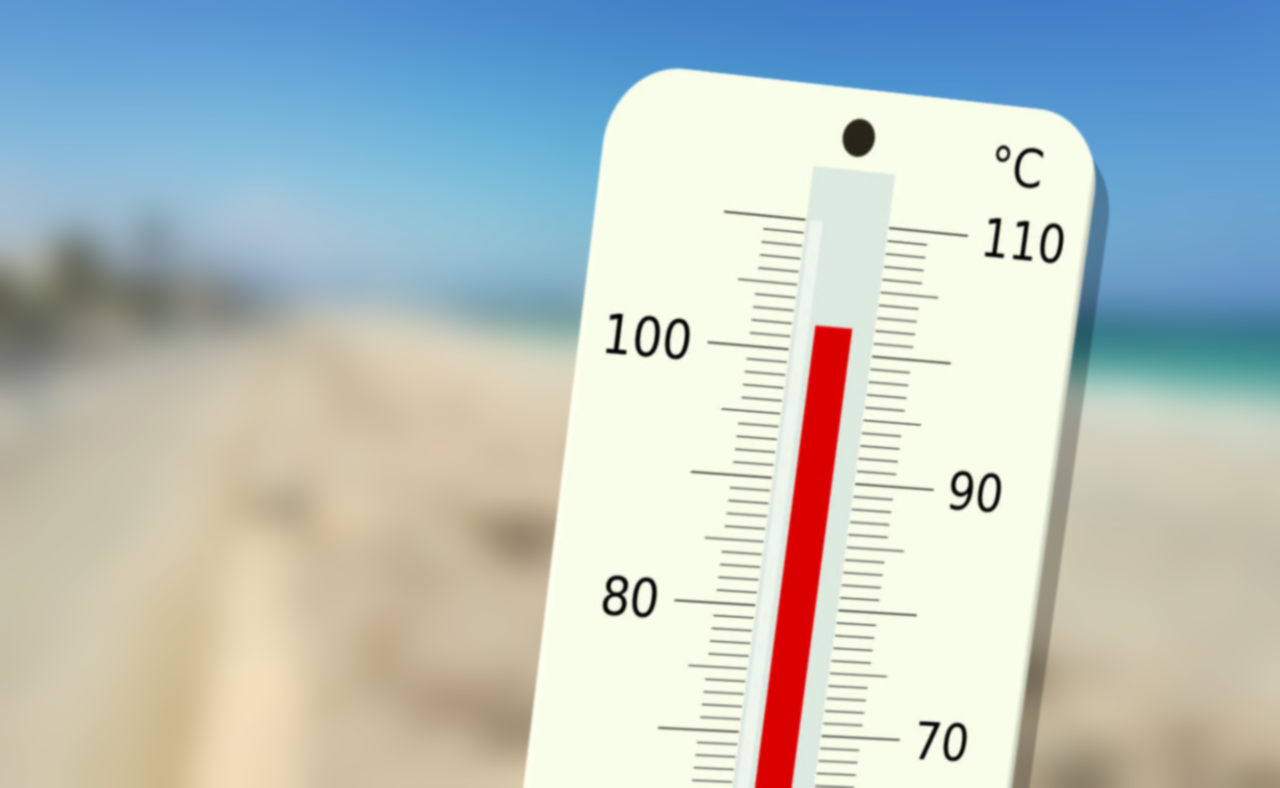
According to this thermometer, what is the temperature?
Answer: 102 °C
